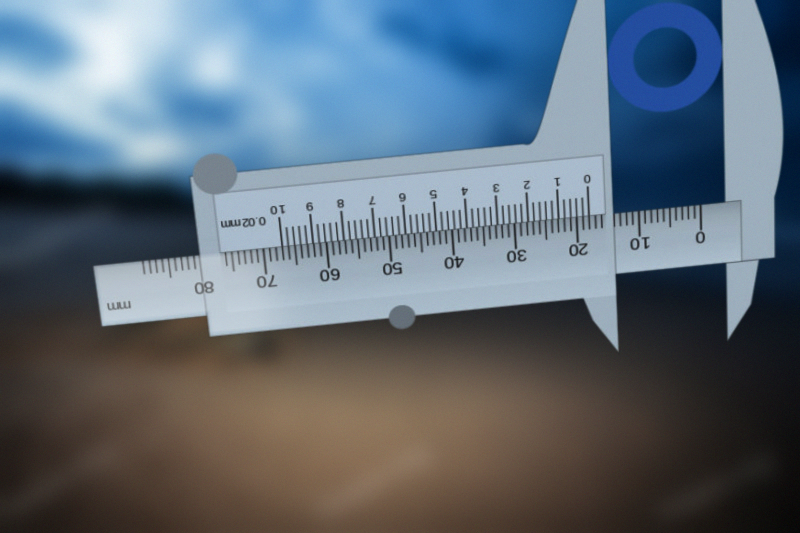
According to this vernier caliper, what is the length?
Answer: 18.0 mm
